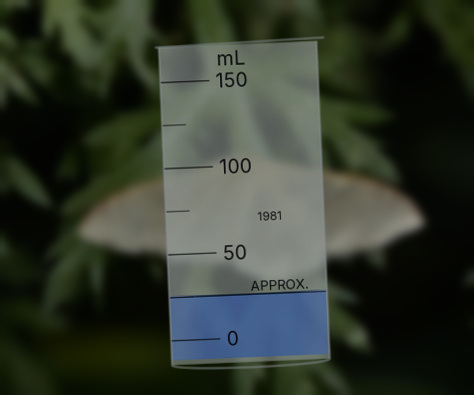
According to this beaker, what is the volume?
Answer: 25 mL
